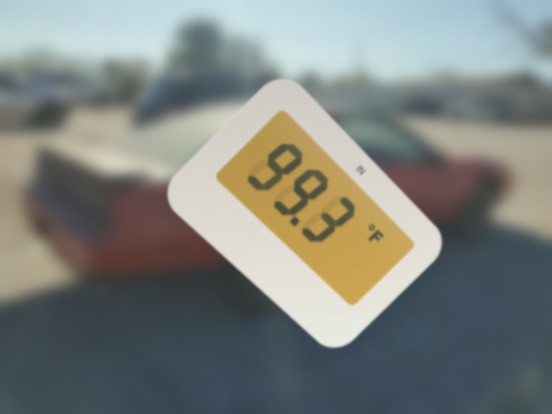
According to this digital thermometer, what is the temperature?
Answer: 99.3 °F
